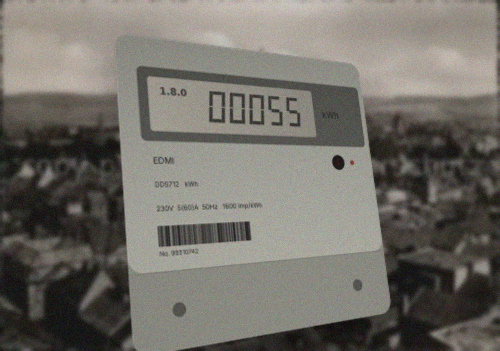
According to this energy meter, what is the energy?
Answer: 55 kWh
